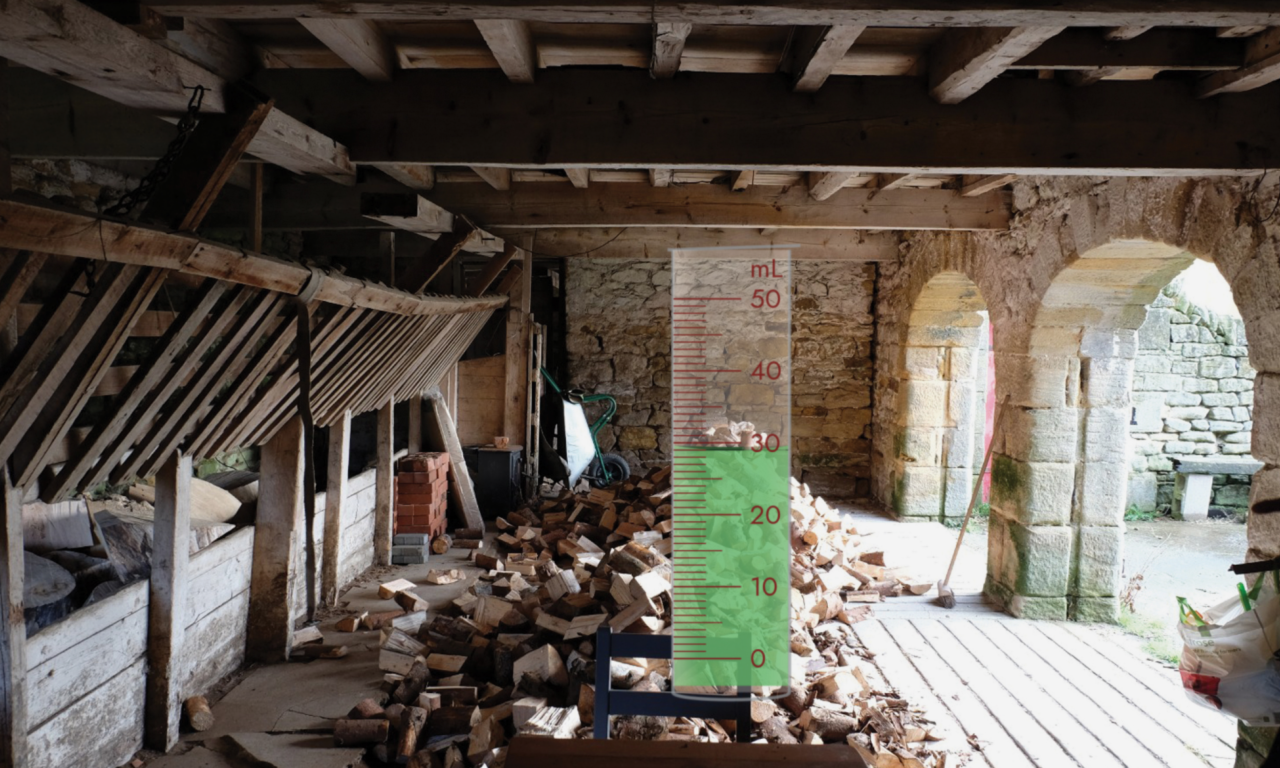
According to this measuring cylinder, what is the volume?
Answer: 29 mL
